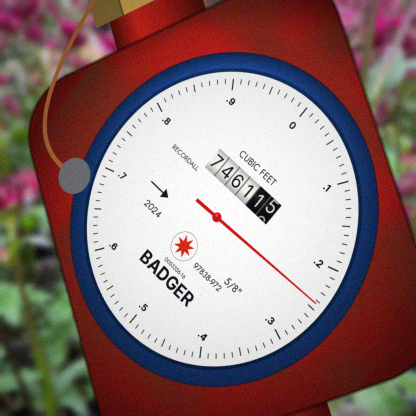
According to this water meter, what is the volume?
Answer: 746115.24 ft³
